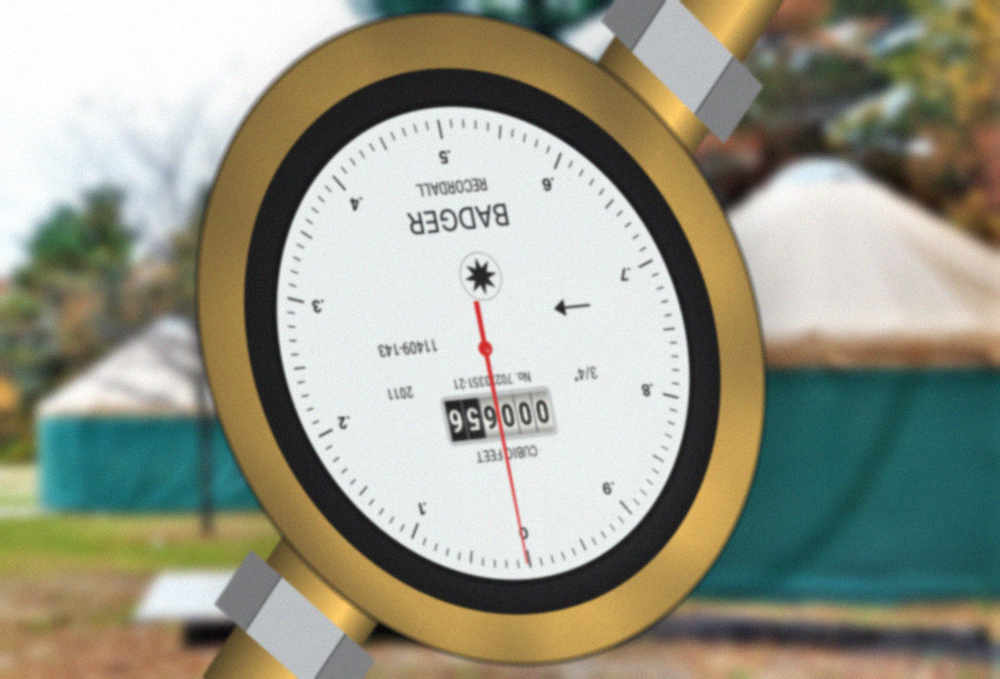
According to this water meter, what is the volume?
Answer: 656.00 ft³
